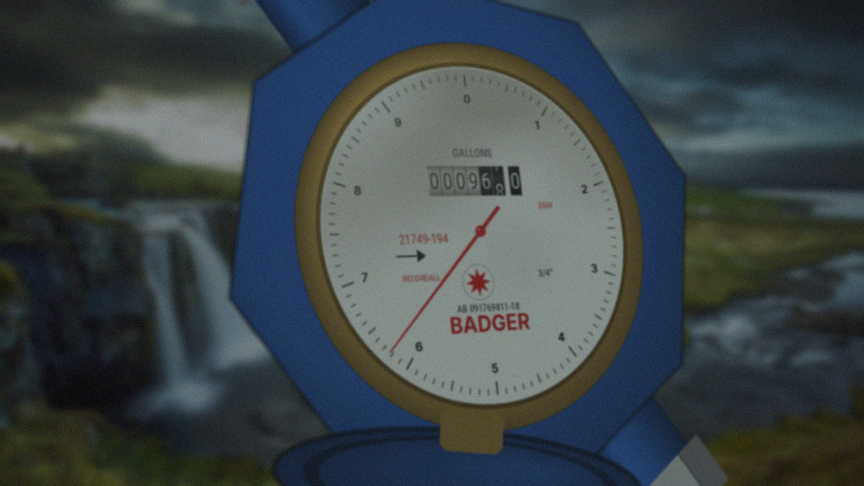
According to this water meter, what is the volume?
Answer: 9676.2 gal
